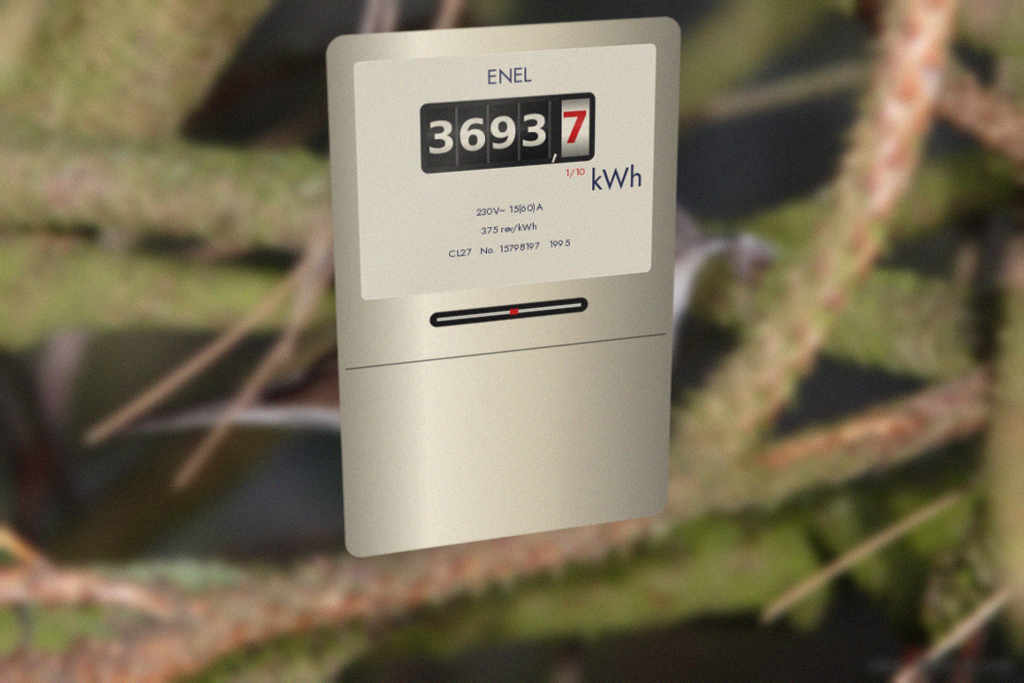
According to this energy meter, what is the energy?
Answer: 3693.7 kWh
